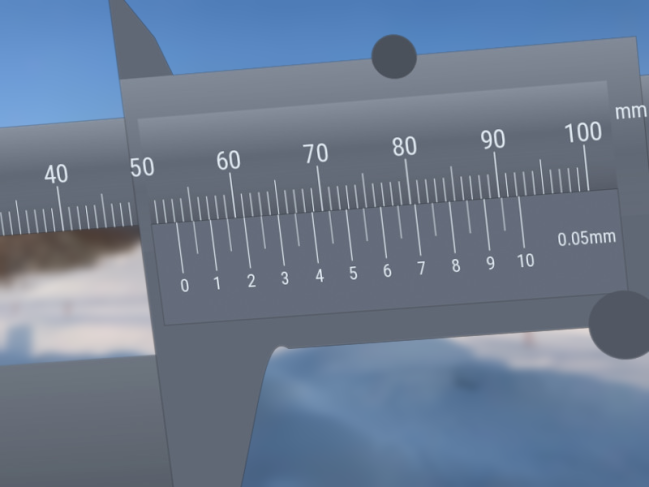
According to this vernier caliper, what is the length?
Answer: 53.2 mm
